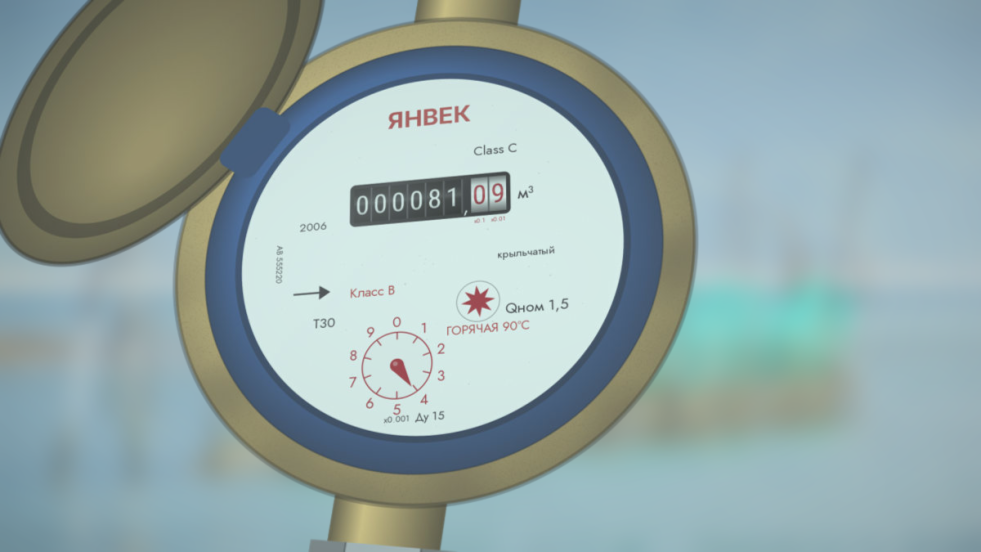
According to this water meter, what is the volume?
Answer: 81.094 m³
